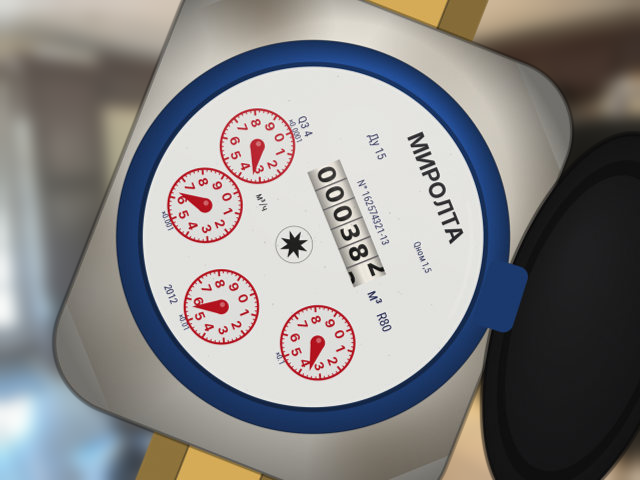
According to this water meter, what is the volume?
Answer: 382.3563 m³
